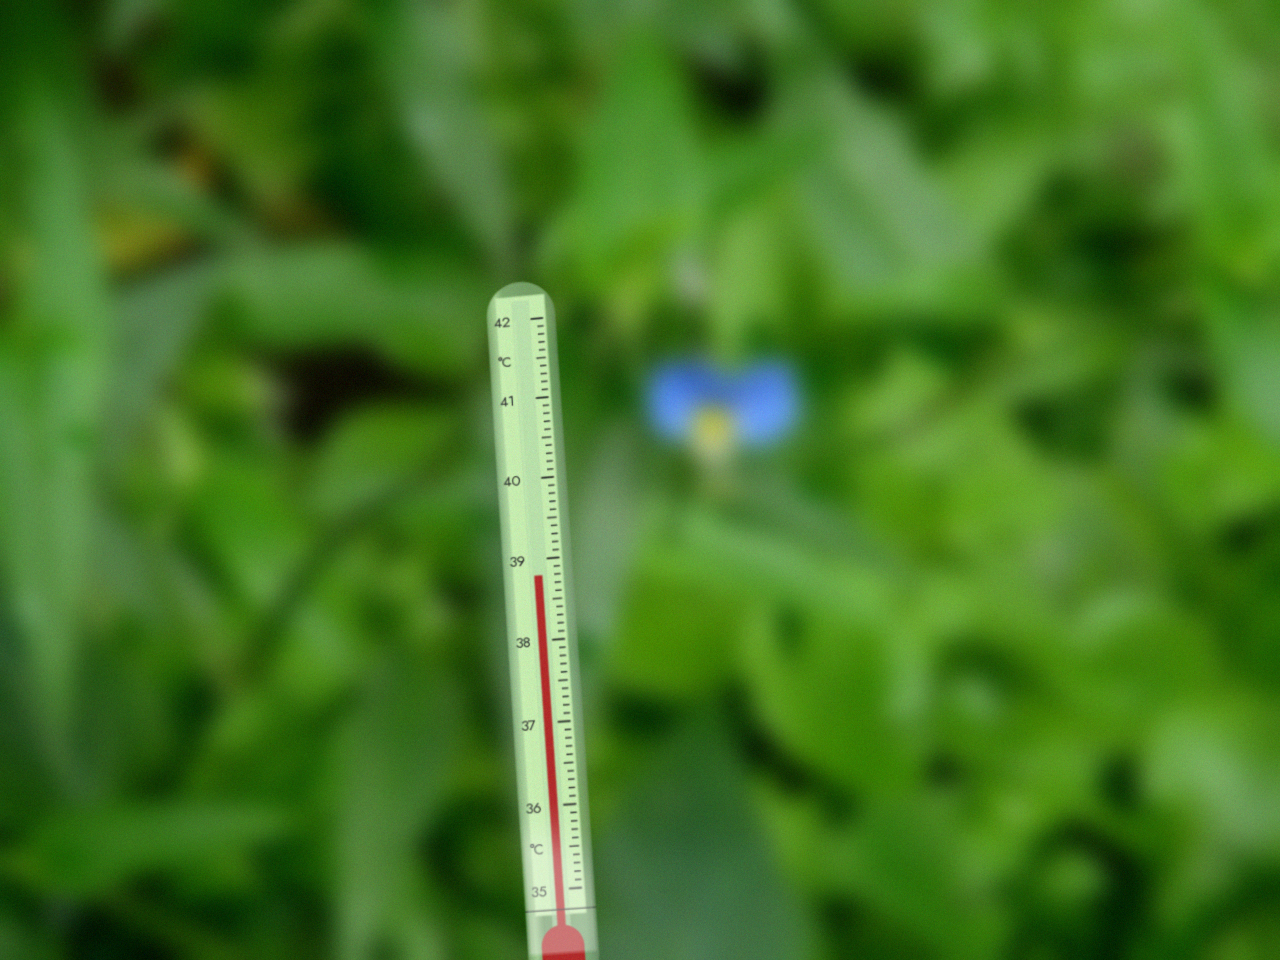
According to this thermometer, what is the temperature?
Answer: 38.8 °C
